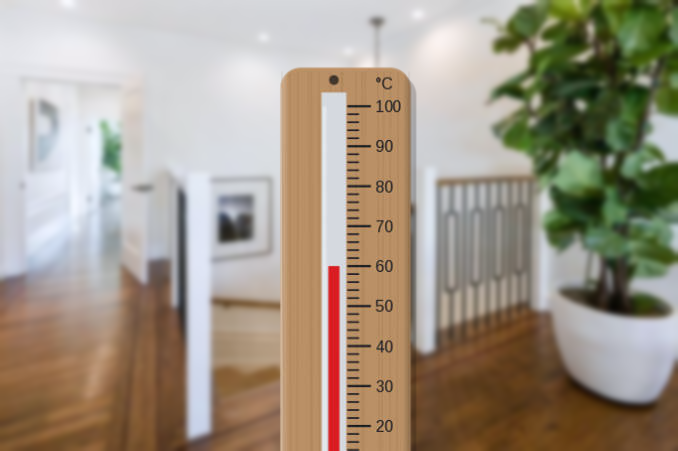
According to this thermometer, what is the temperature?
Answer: 60 °C
